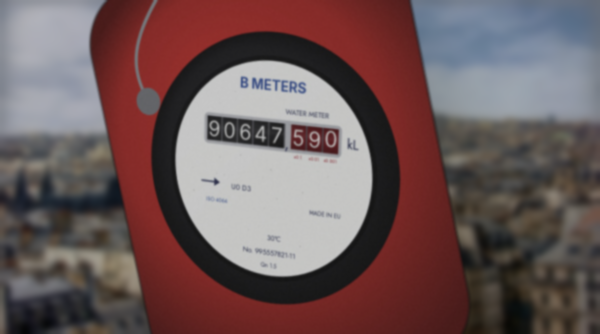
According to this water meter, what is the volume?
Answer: 90647.590 kL
